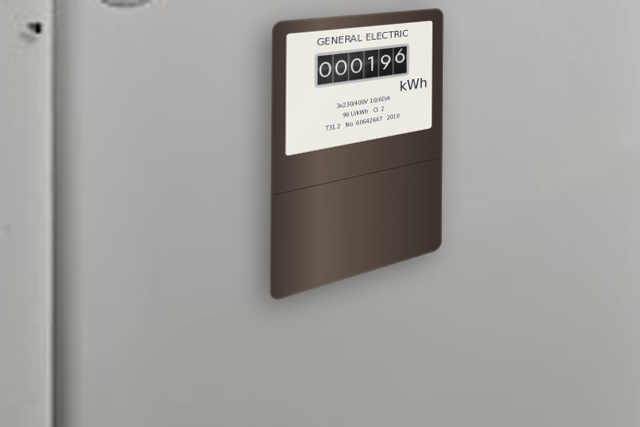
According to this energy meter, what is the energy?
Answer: 196 kWh
